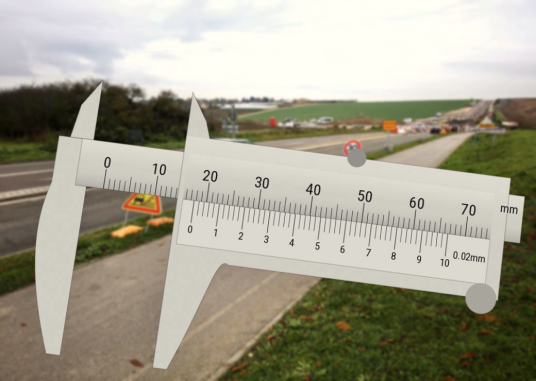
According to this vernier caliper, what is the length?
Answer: 17.6 mm
